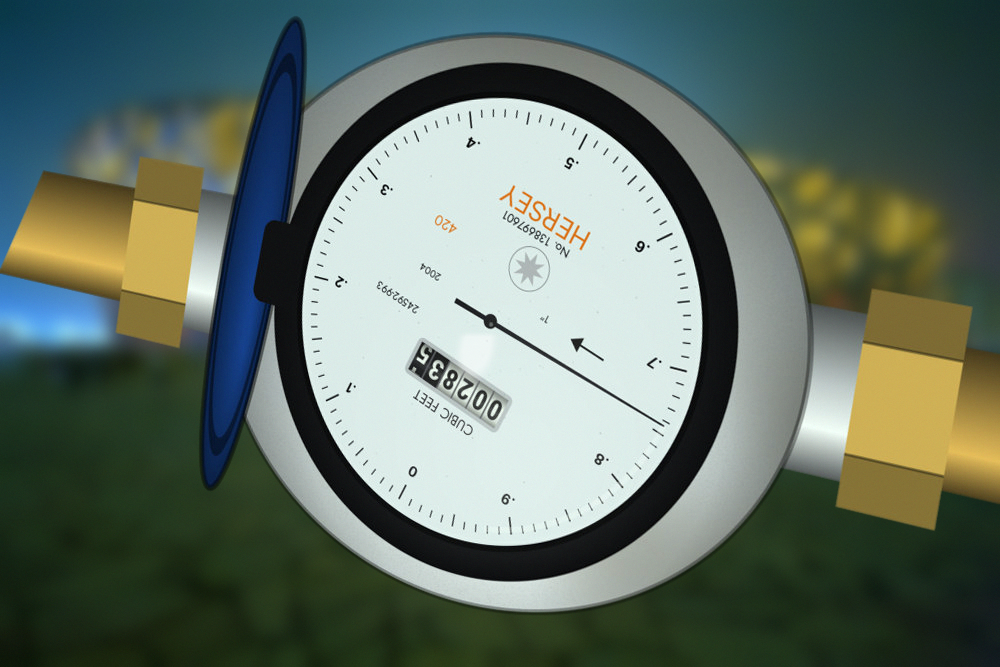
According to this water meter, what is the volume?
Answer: 2834.74 ft³
